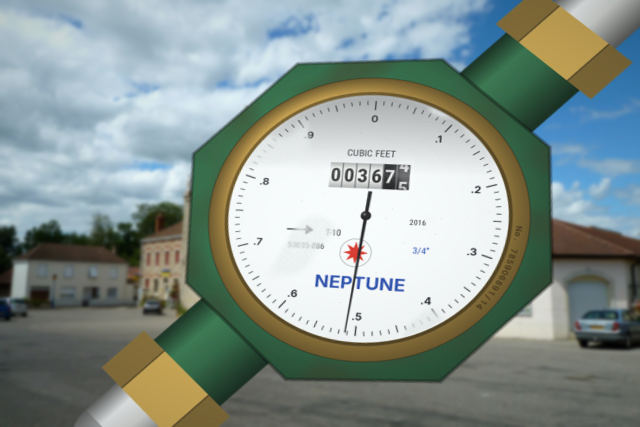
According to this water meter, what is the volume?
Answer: 3674.51 ft³
